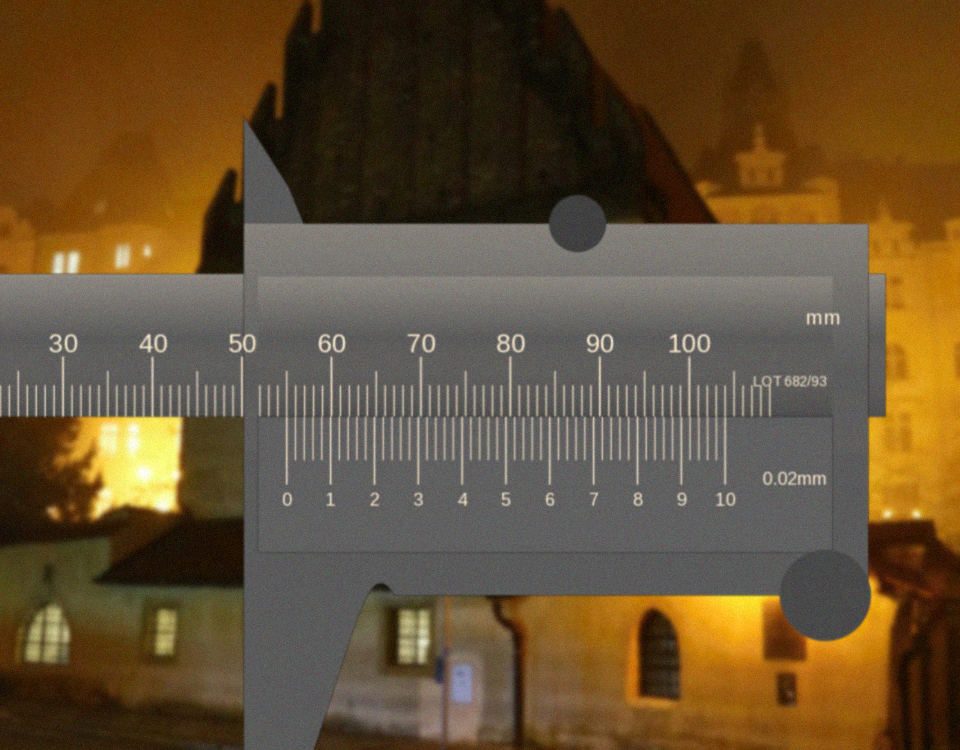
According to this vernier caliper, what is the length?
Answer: 55.0 mm
